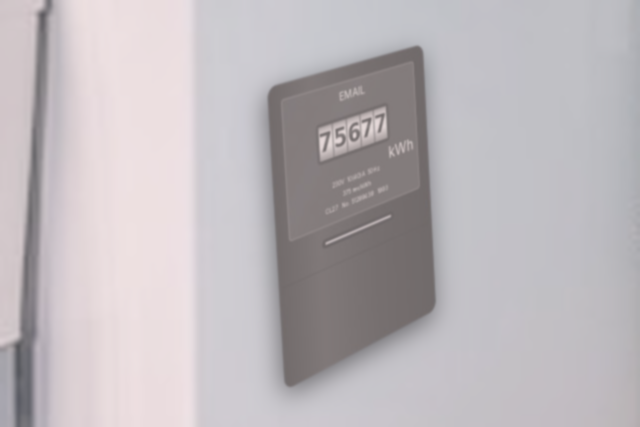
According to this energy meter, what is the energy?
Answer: 75677 kWh
